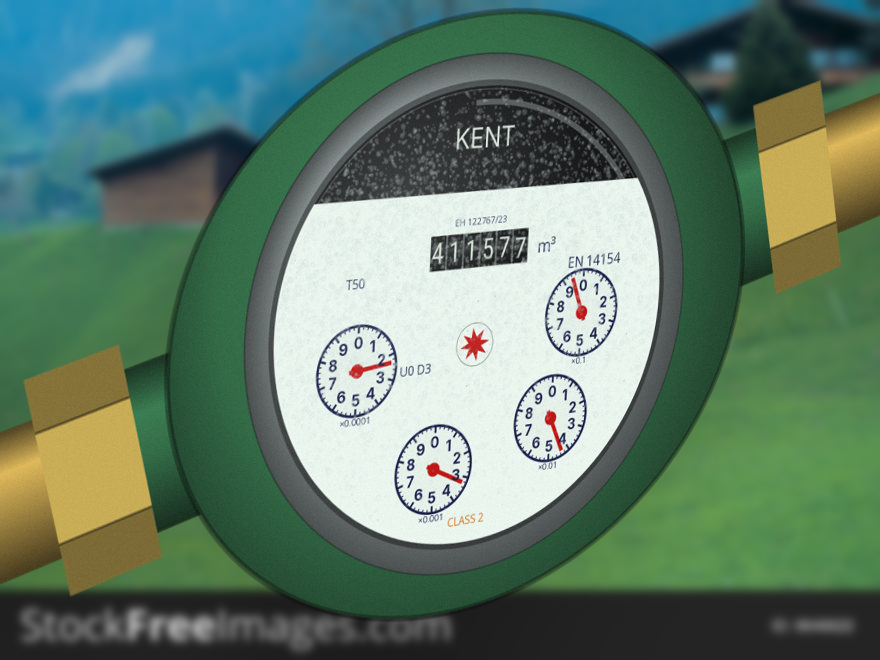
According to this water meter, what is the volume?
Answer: 411576.9432 m³
